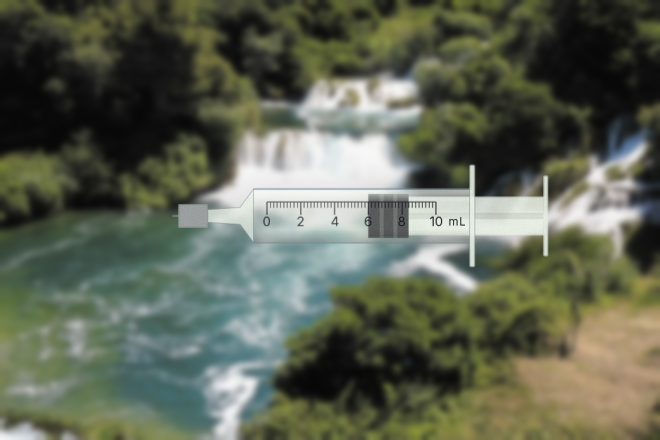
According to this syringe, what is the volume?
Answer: 6 mL
